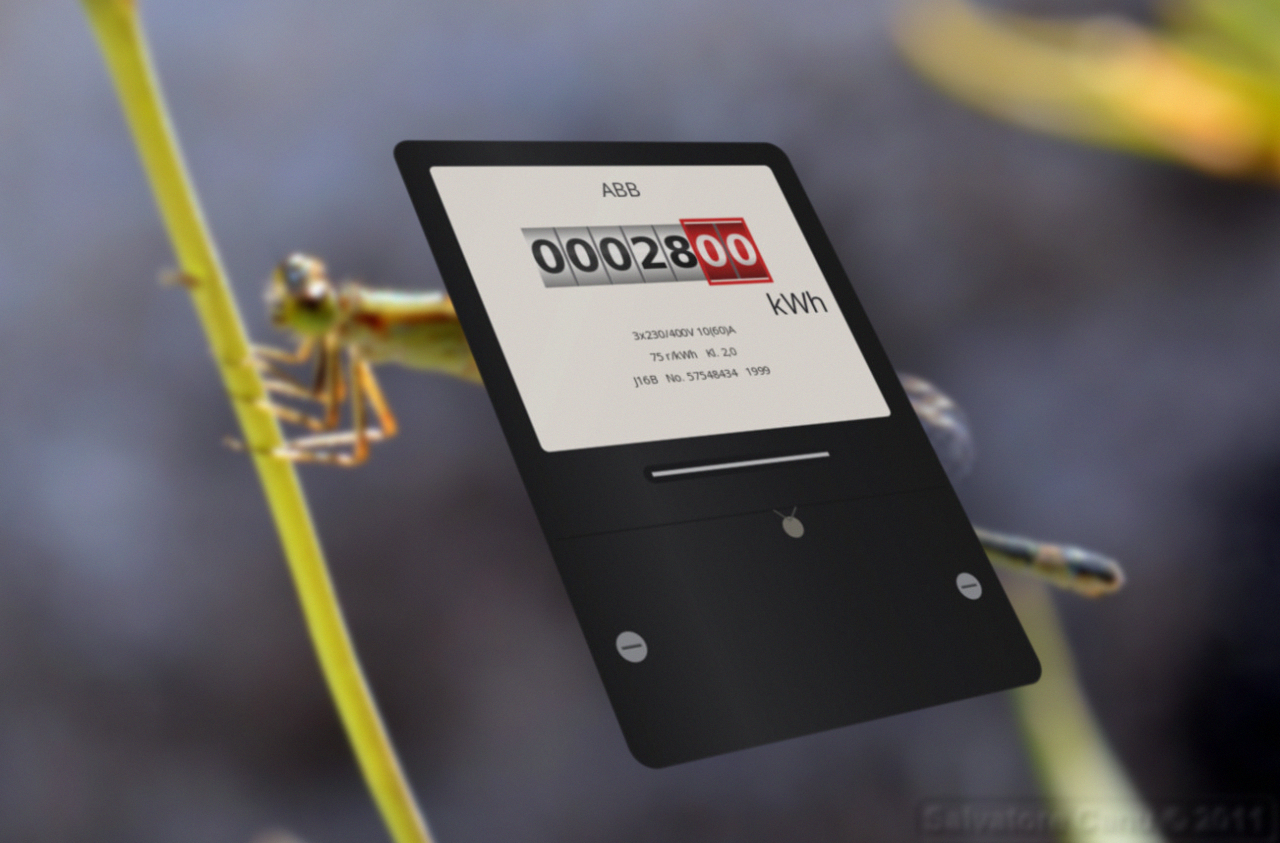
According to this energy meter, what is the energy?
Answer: 28.00 kWh
